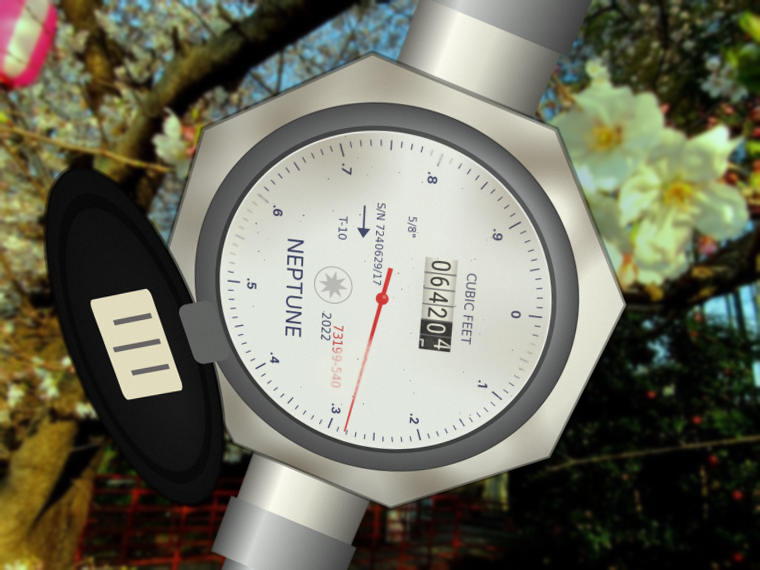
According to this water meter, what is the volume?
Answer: 64204.28 ft³
